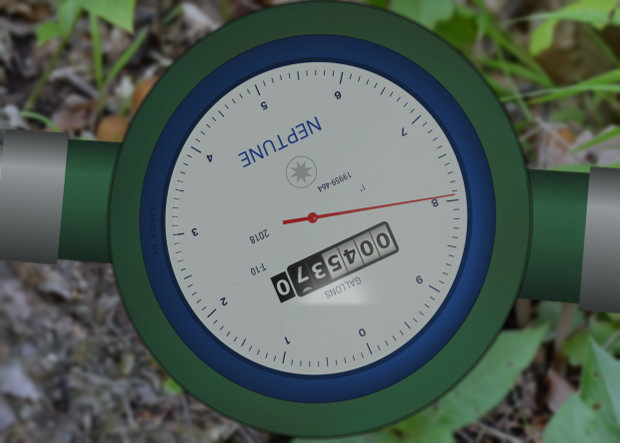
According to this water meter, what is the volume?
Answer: 45367.9 gal
